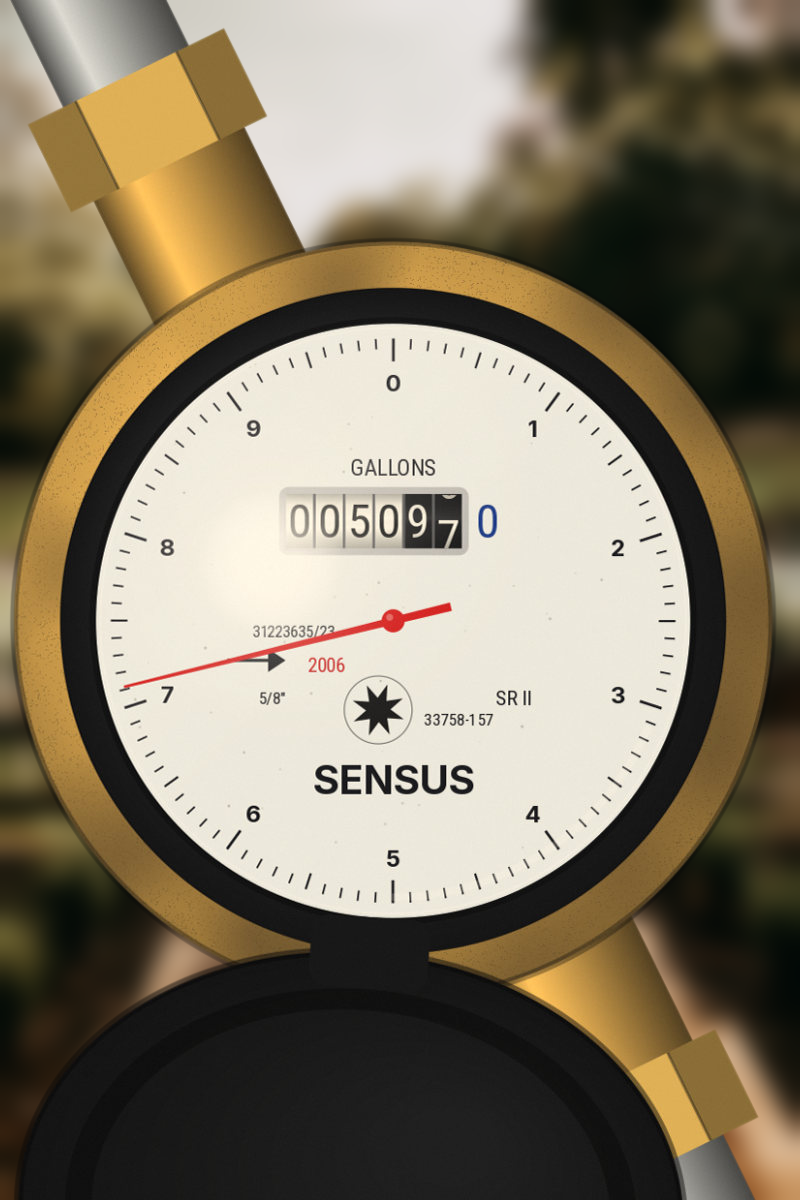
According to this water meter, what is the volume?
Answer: 50967.1 gal
